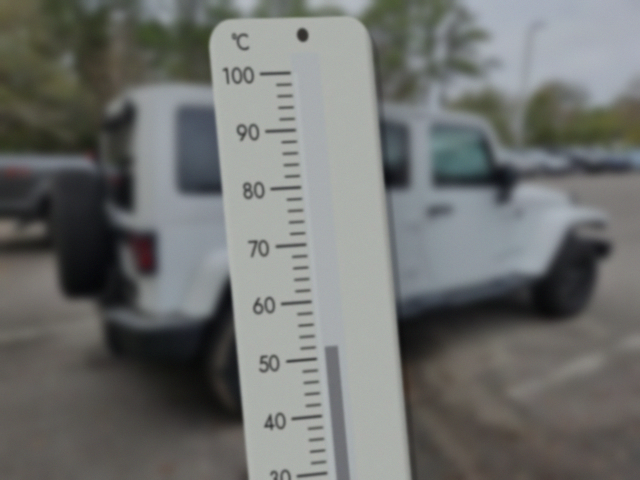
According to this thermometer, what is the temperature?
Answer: 52 °C
